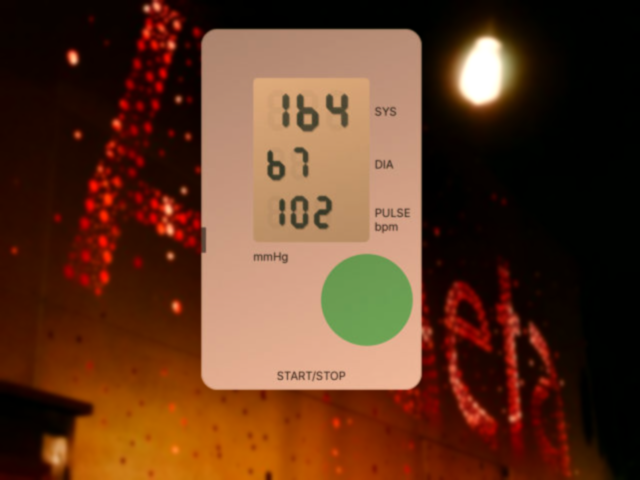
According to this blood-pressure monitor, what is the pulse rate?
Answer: 102 bpm
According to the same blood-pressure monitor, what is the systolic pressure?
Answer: 164 mmHg
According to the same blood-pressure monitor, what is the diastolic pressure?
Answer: 67 mmHg
